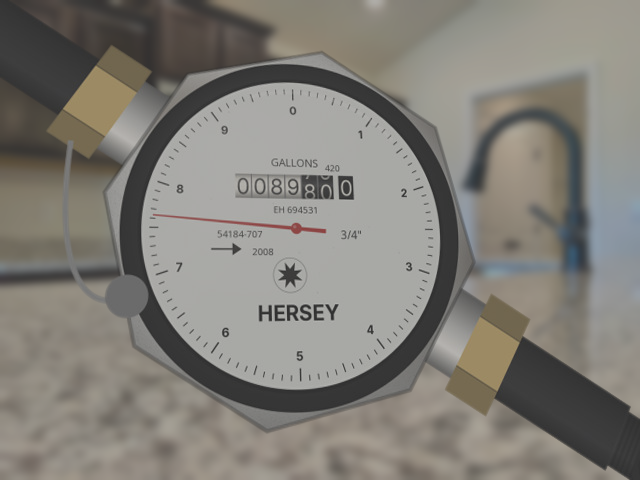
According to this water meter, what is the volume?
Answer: 89797.6 gal
